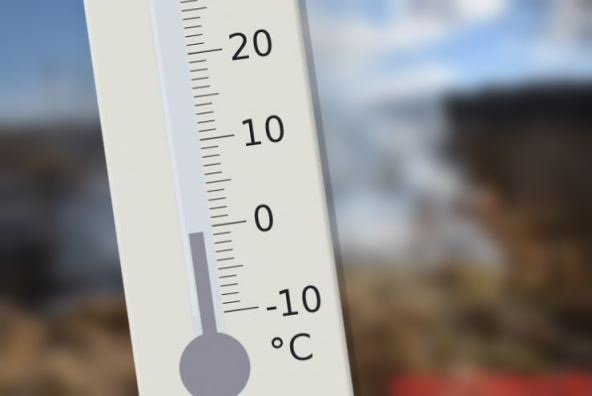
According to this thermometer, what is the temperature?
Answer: -0.5 °C
